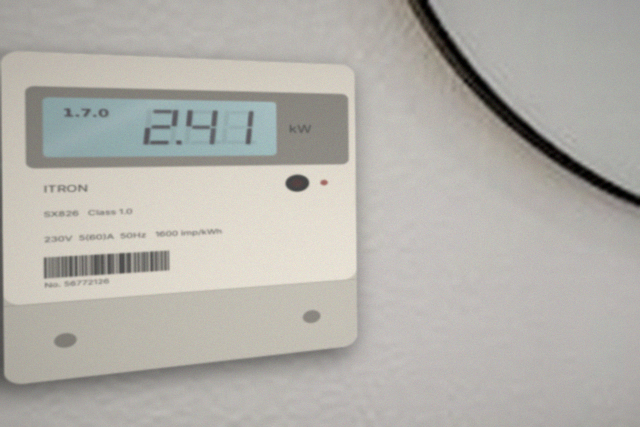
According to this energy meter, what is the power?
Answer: 2.41 kW
